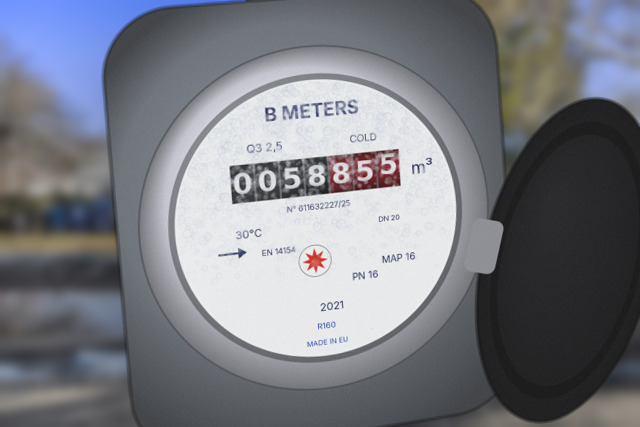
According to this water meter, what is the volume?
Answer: 58.855 m³
